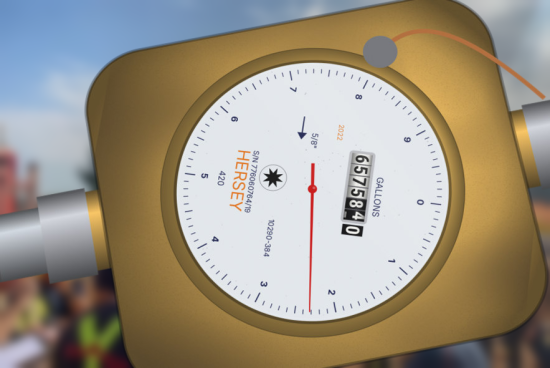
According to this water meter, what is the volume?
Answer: 6575842.3 gal
